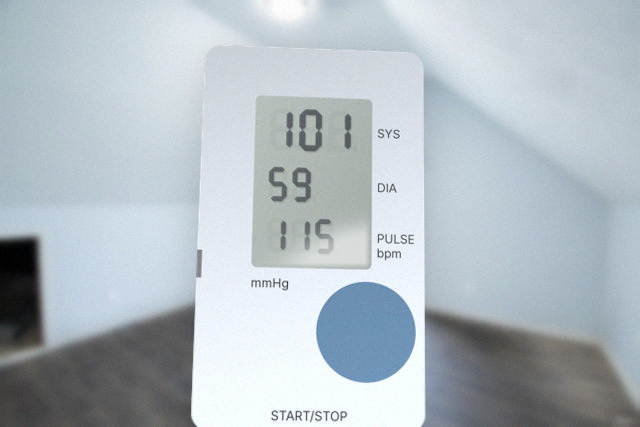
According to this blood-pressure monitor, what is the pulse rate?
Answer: 115 bpm
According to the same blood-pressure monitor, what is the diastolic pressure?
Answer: 59 mmHg
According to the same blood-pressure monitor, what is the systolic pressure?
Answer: 101 mmHg
